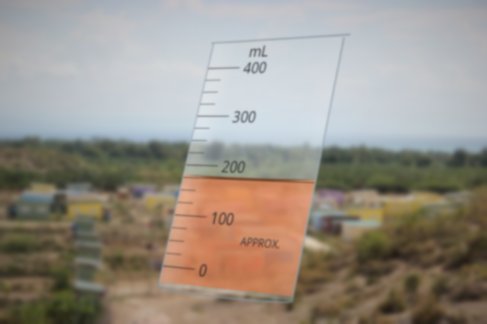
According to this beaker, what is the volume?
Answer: 175 mL
